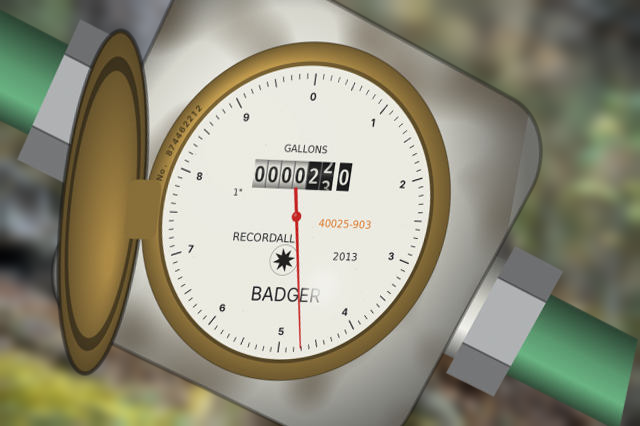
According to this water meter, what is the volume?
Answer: 224.7 gal
